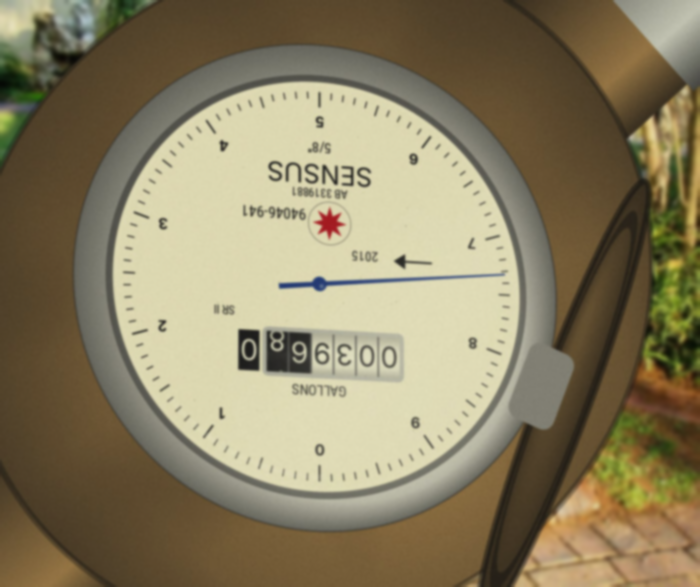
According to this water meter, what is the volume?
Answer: 39677.3 gal
